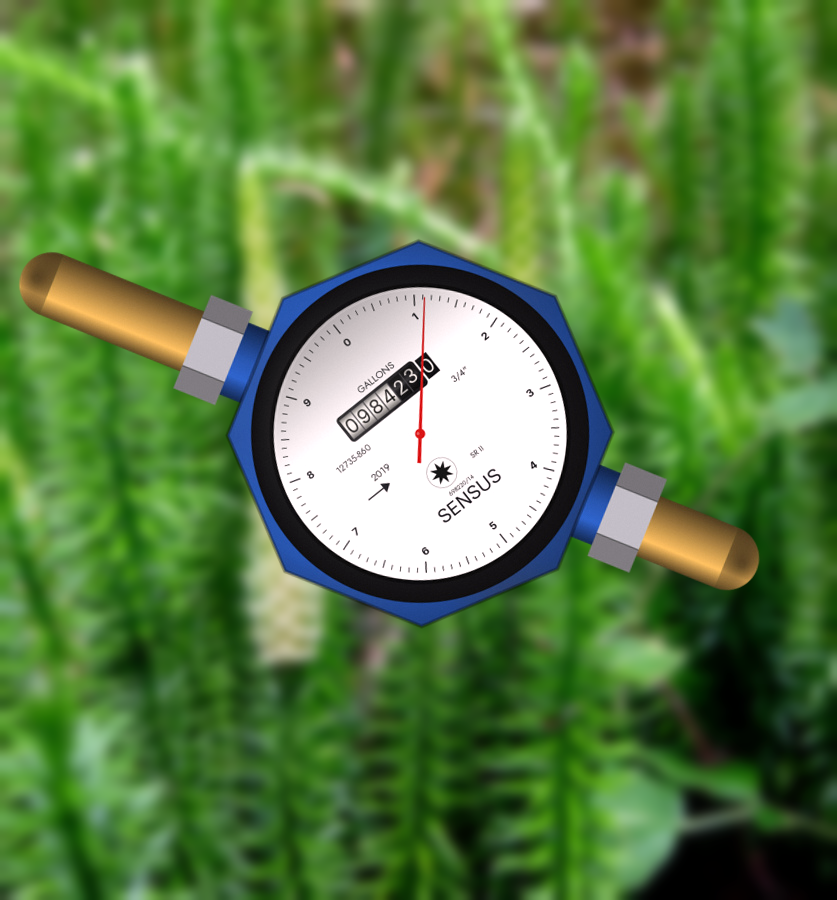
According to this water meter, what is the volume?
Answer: 984231.1 gal
